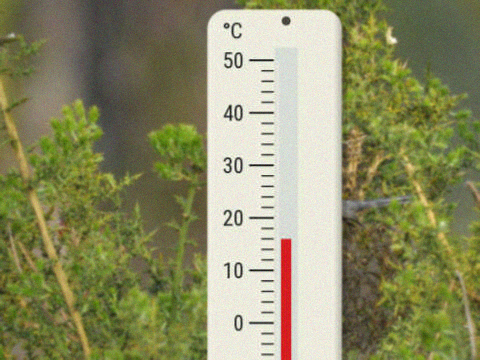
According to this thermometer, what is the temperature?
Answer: 16 °C
